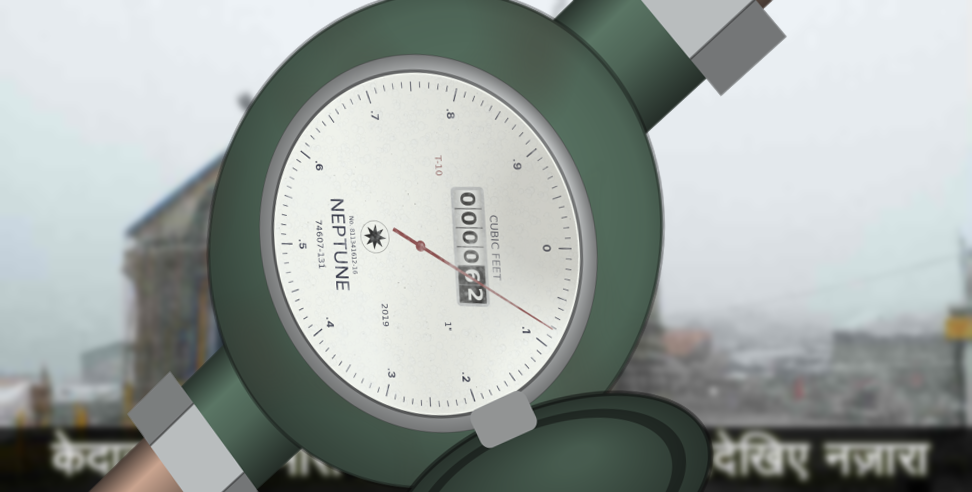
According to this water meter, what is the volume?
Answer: 62.08 ft³
